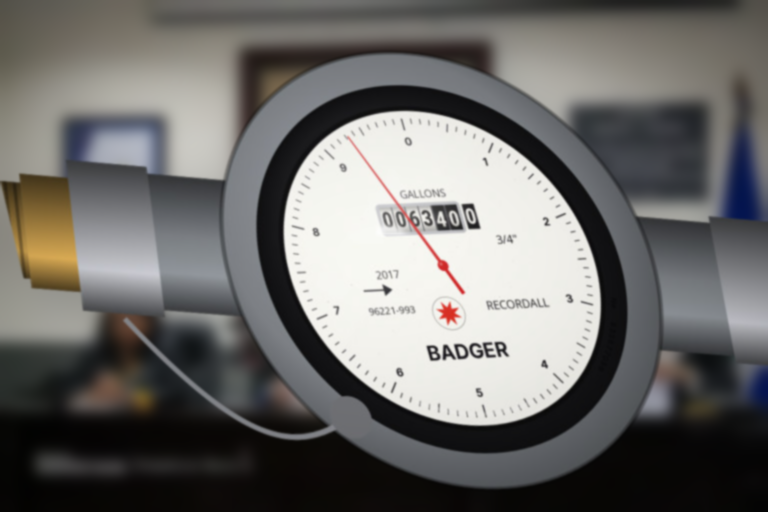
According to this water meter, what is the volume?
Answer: 63399.3 gal
